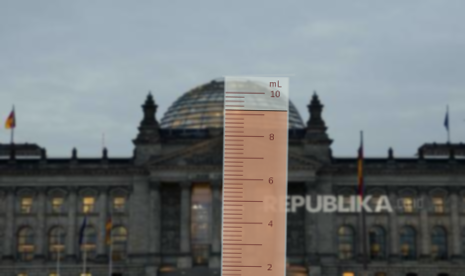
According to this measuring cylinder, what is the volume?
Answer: 9.2 mL
